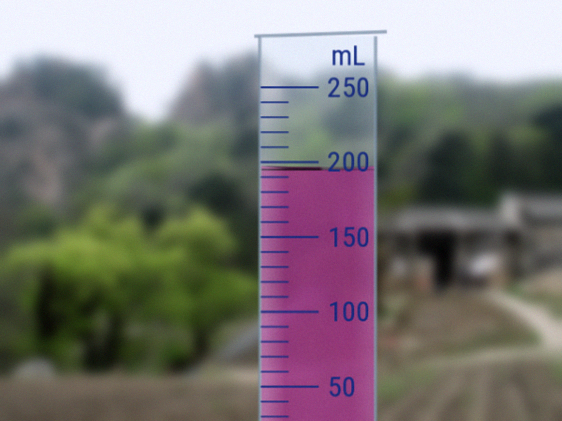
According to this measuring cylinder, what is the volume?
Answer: 195 mL
